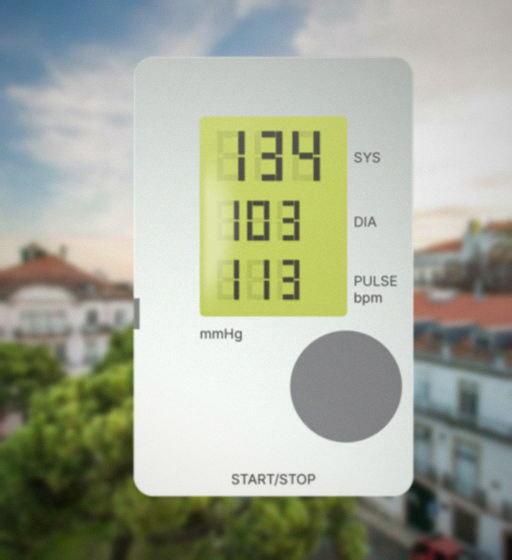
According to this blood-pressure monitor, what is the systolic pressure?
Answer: 134 mmHg
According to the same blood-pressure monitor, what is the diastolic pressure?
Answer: 103 mmHg
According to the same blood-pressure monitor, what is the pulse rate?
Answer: 113 bpm
